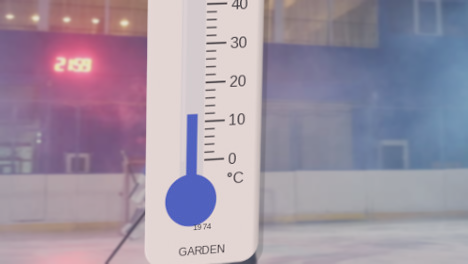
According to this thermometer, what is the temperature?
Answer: 12 °C
